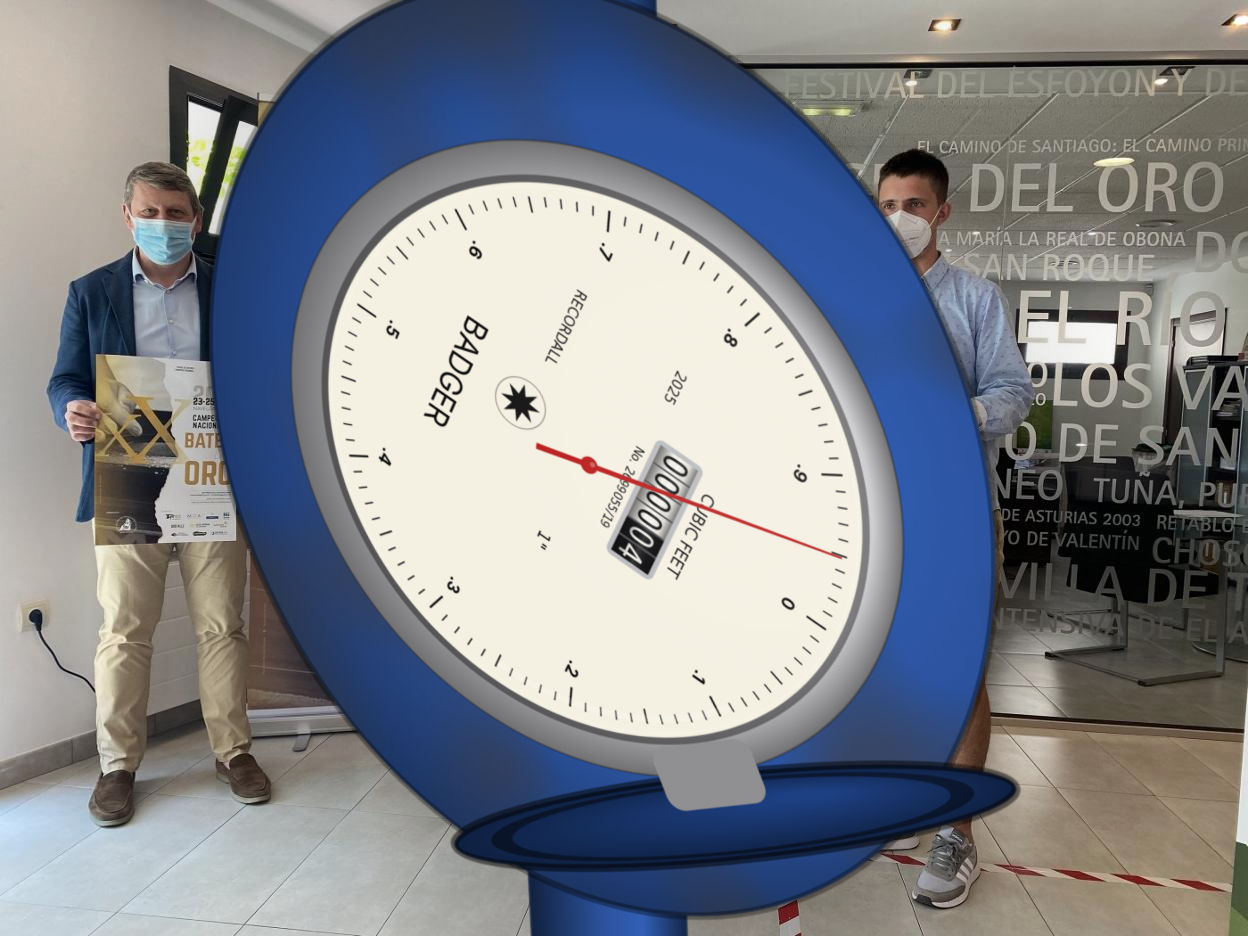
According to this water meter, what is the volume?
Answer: 3.95 ft³
